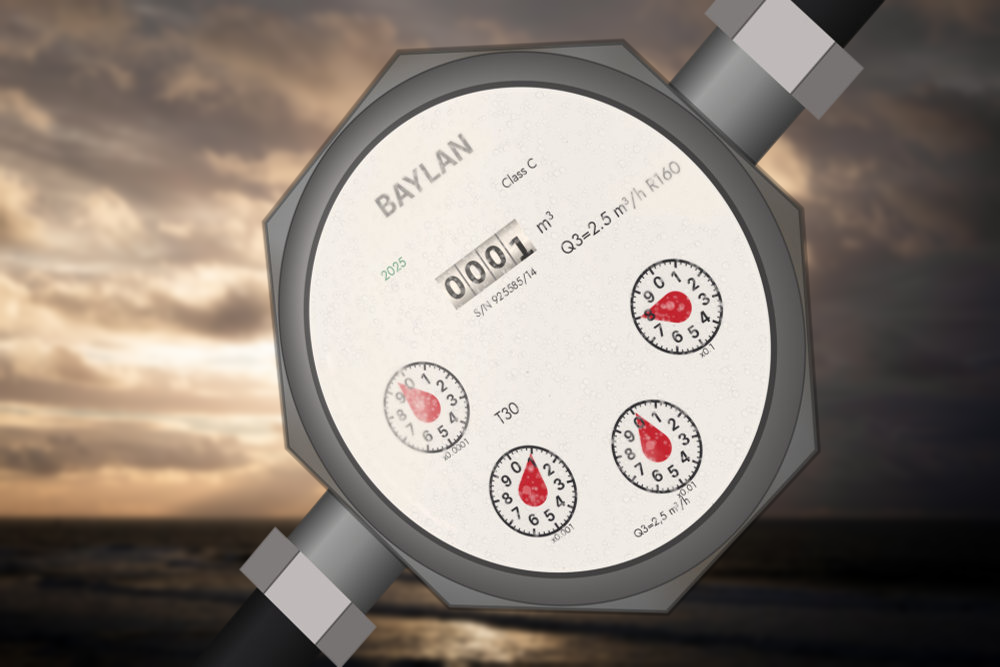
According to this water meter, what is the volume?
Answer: 0.8009 m³
